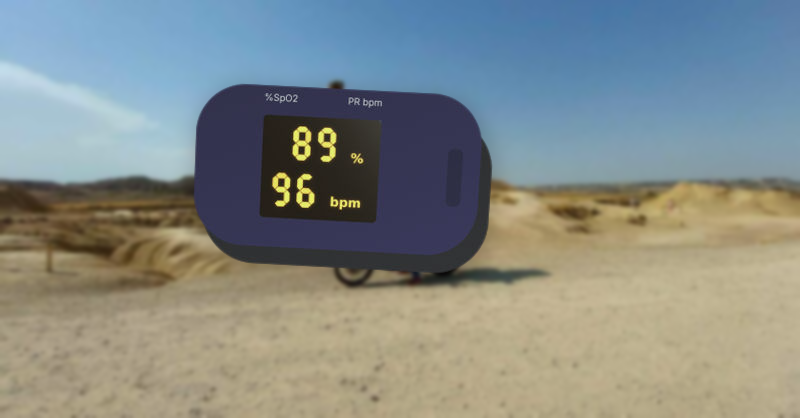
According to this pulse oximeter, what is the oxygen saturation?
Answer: 89 %
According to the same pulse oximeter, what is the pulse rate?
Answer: 96 bpm
